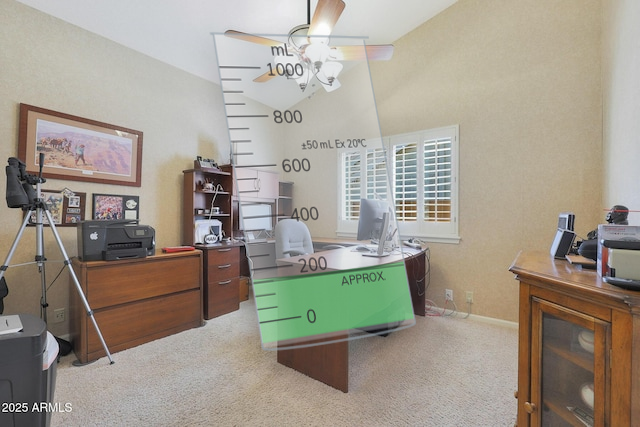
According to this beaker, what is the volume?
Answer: 150 mL
